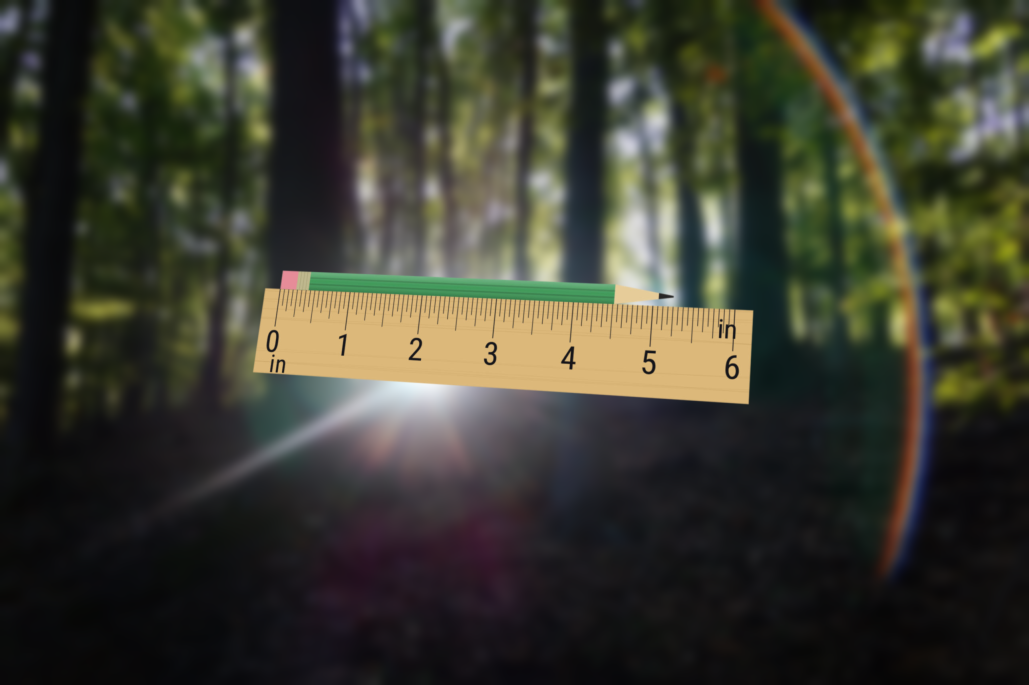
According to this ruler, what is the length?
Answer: 5.25 in
